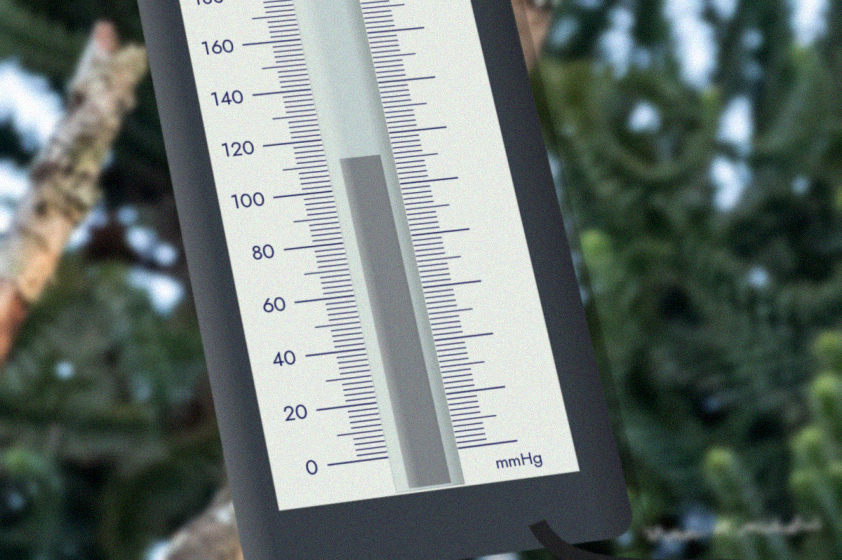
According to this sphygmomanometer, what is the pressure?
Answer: 112 mmHg
